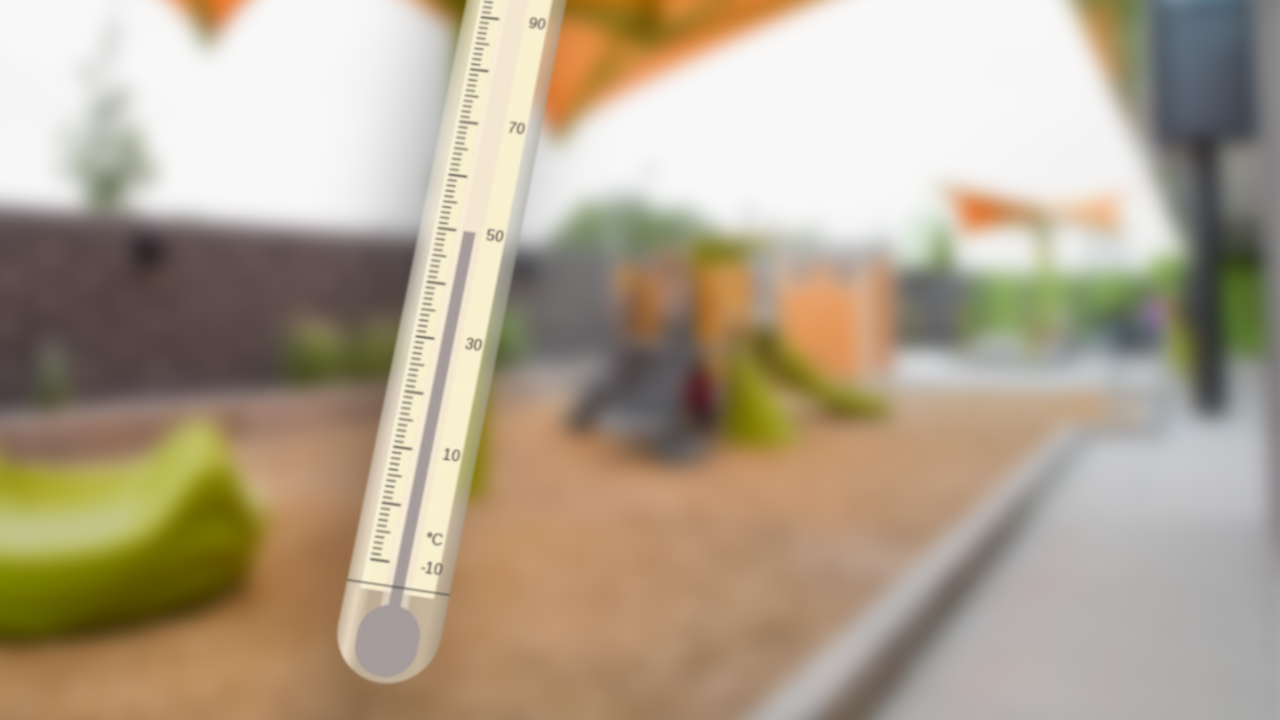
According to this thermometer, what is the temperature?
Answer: 50 °C
